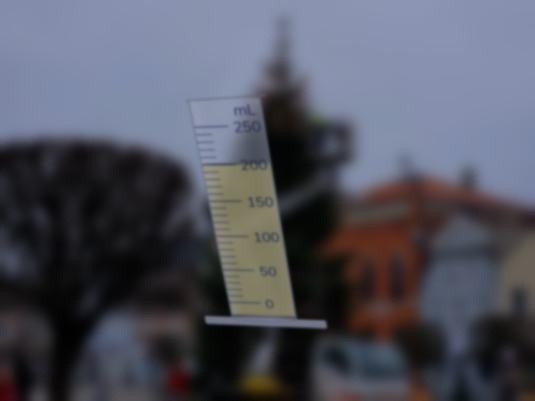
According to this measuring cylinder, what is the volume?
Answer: 200 mL
